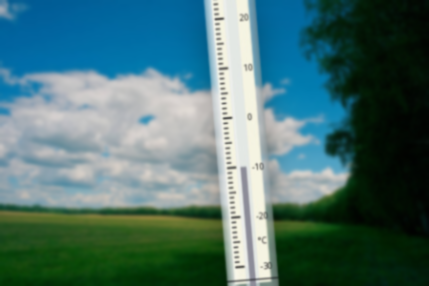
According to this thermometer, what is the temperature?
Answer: -10 °C
